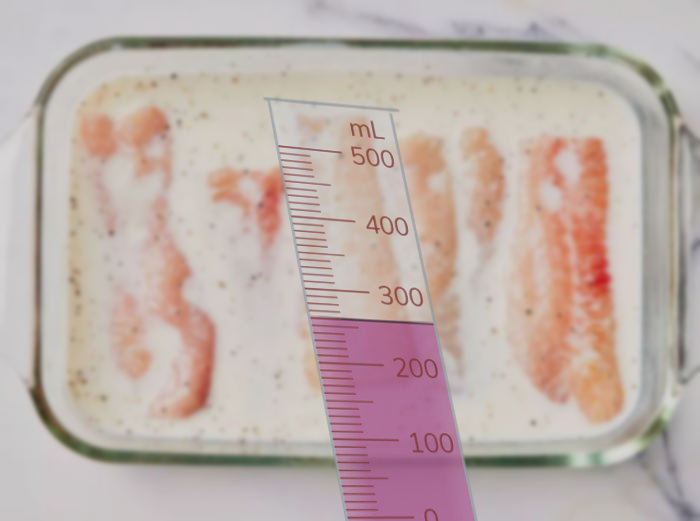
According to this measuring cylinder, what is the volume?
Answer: 260 mL
